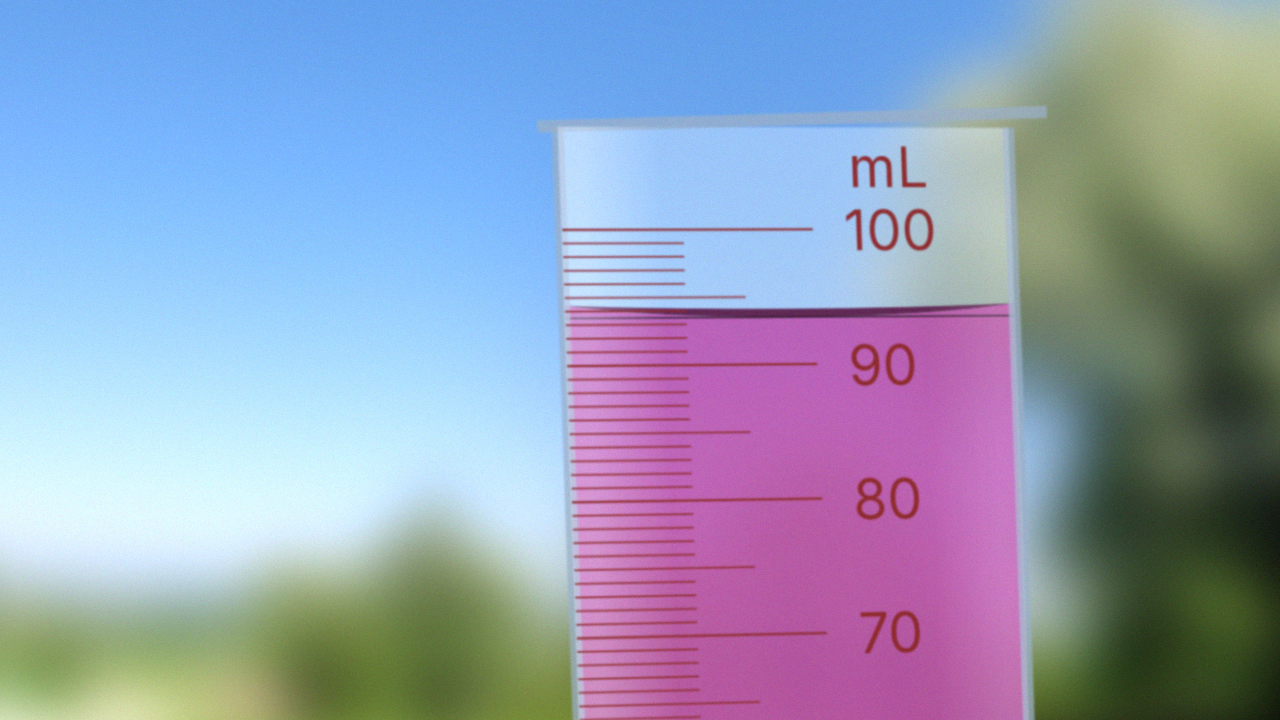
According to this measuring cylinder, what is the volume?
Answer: 93.5 mL
